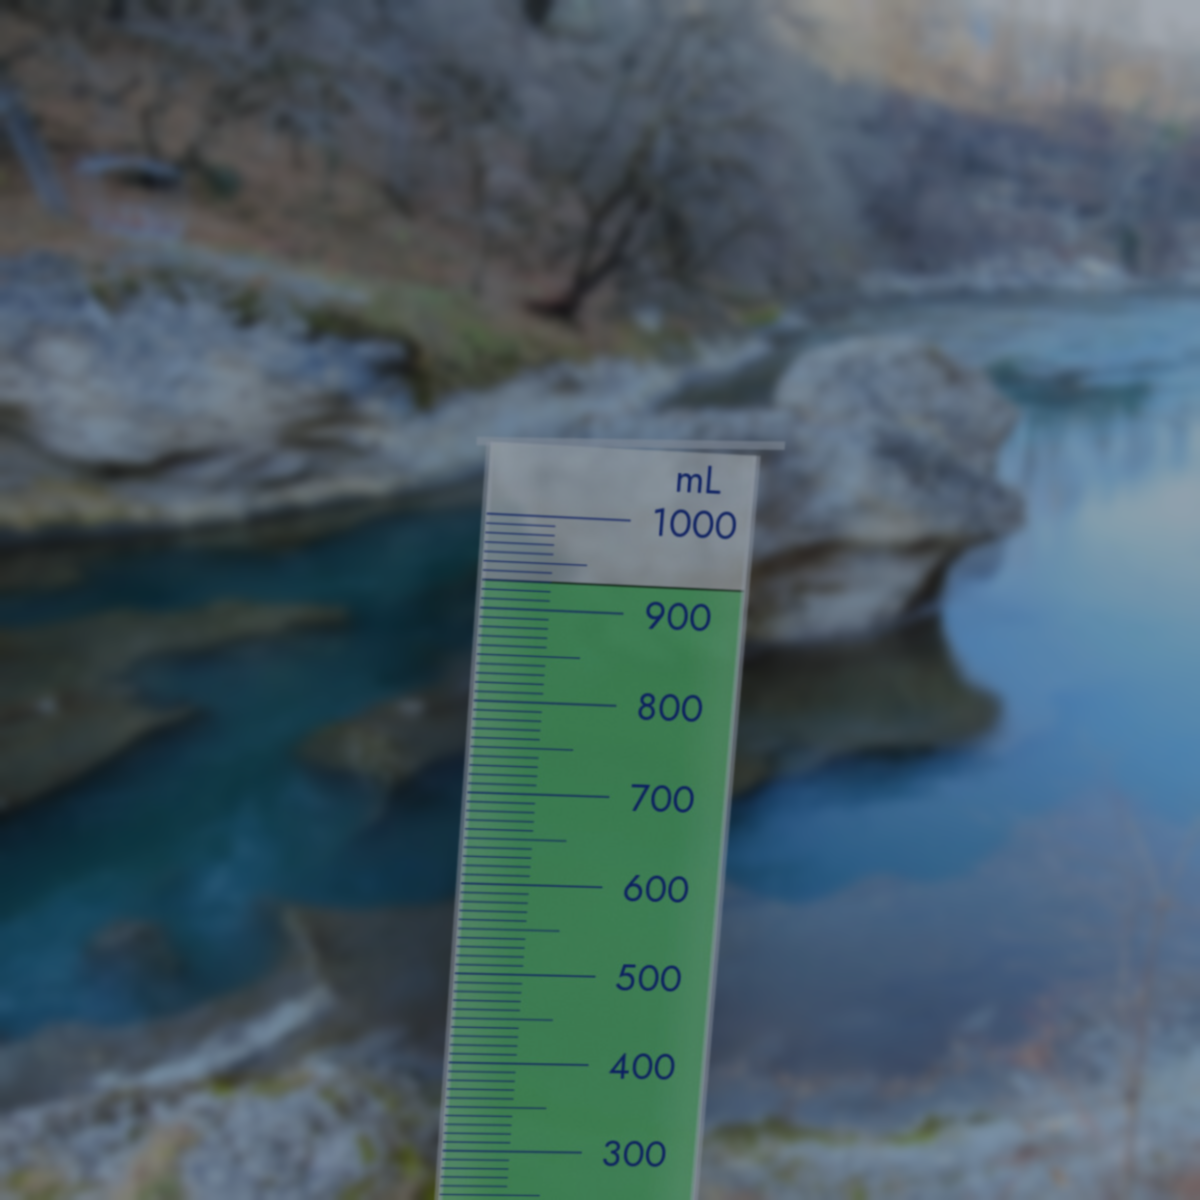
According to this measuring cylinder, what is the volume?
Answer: 930 mL
